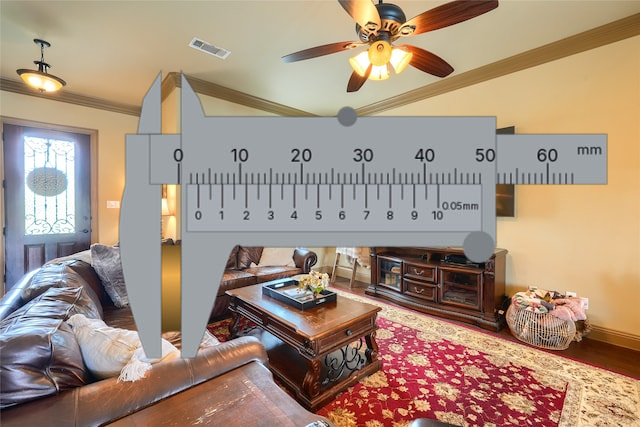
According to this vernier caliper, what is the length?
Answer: 3.2 mm
